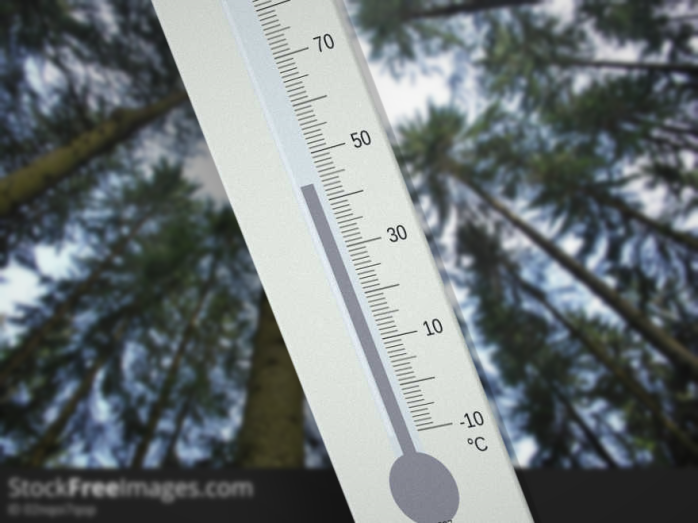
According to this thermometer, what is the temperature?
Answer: 44 °C
